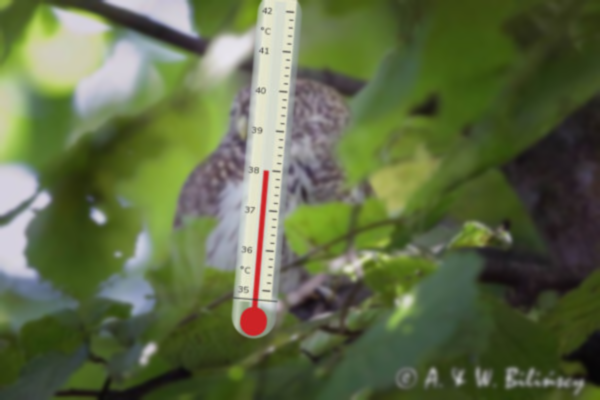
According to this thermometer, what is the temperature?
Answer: 38 °C
